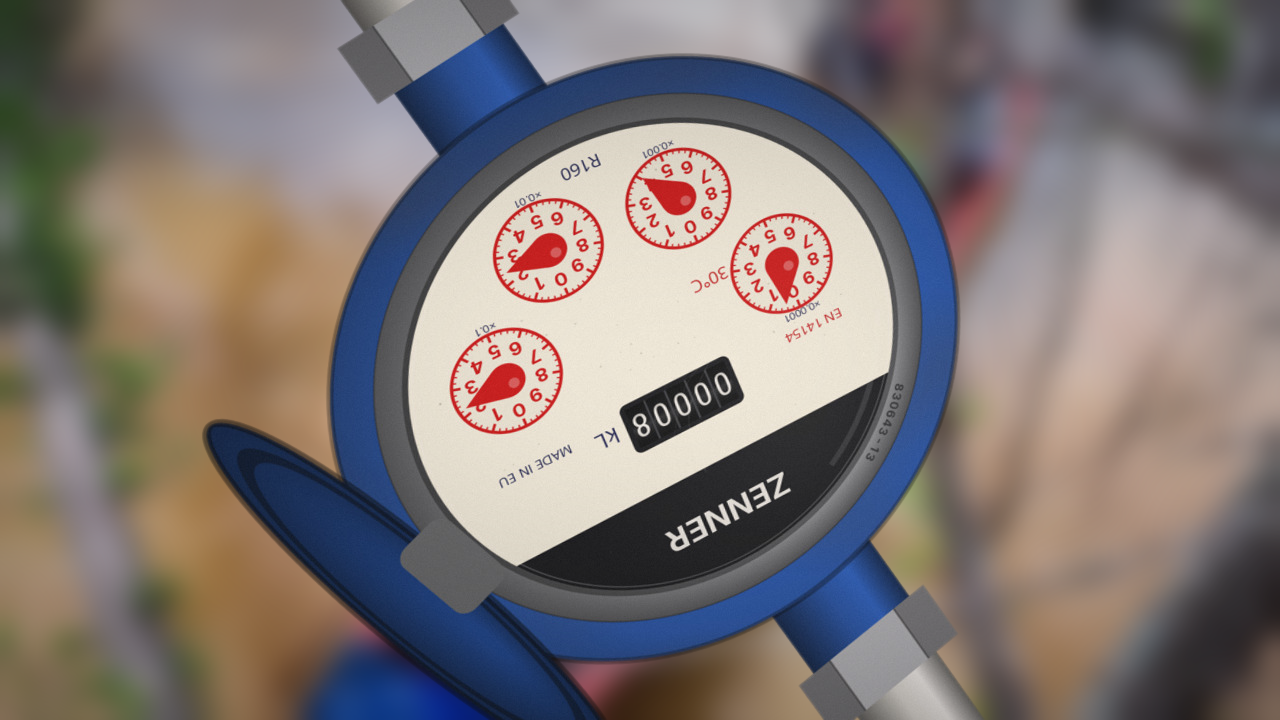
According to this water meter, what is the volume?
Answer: 8.2240 kL
